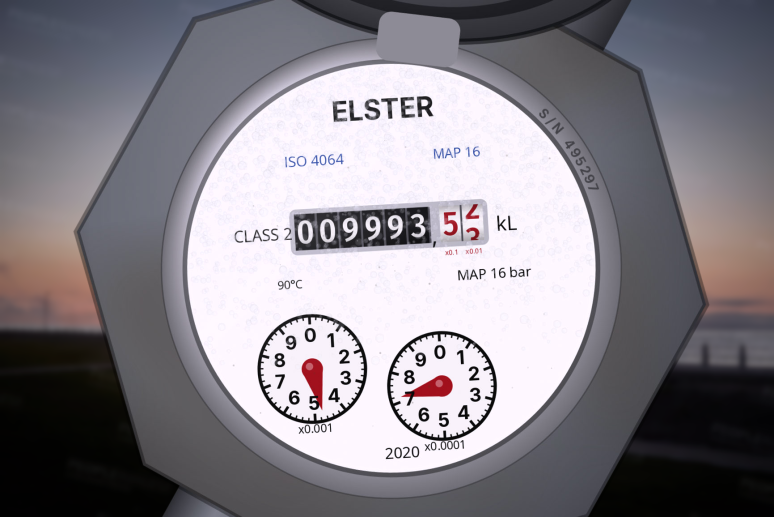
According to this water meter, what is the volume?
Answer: 9993.5247 kL
